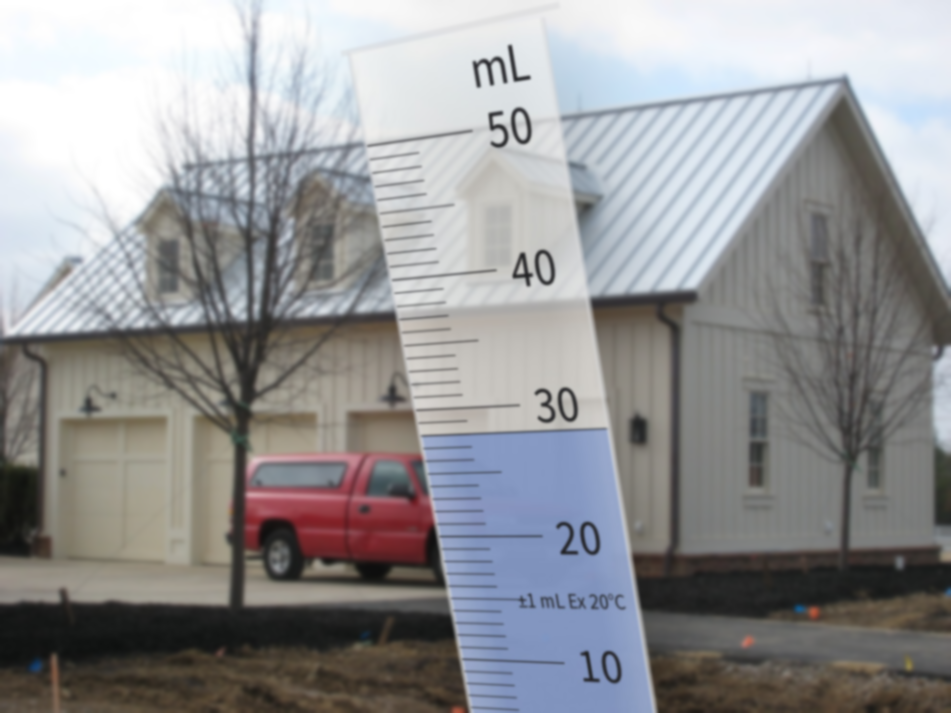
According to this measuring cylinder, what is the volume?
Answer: 28 mL
